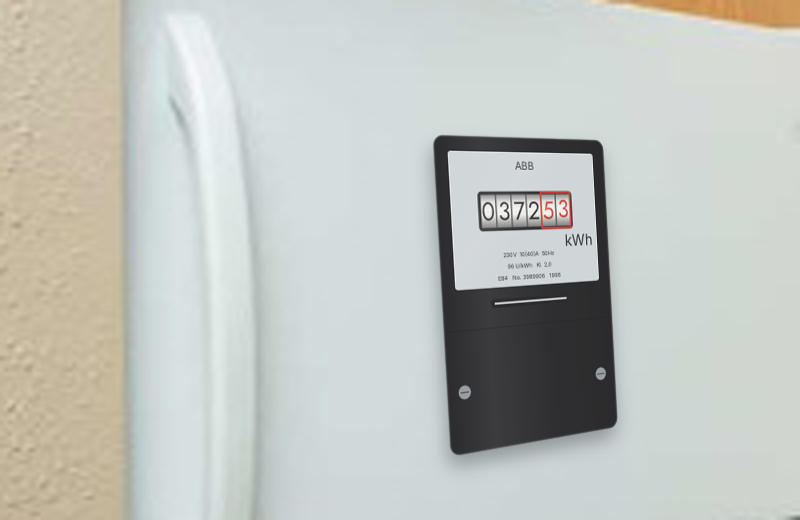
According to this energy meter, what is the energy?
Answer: 372.53 kWh
